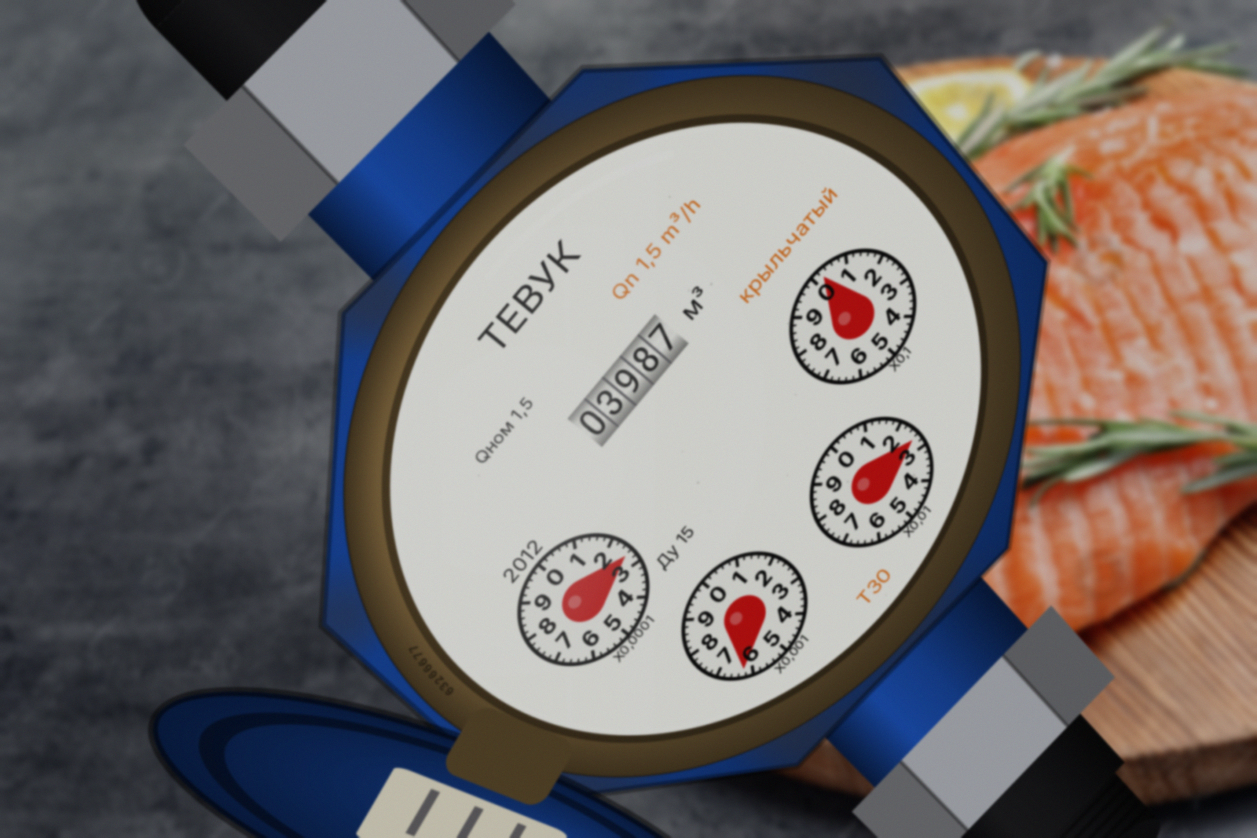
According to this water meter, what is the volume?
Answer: 3987.0262 m³
